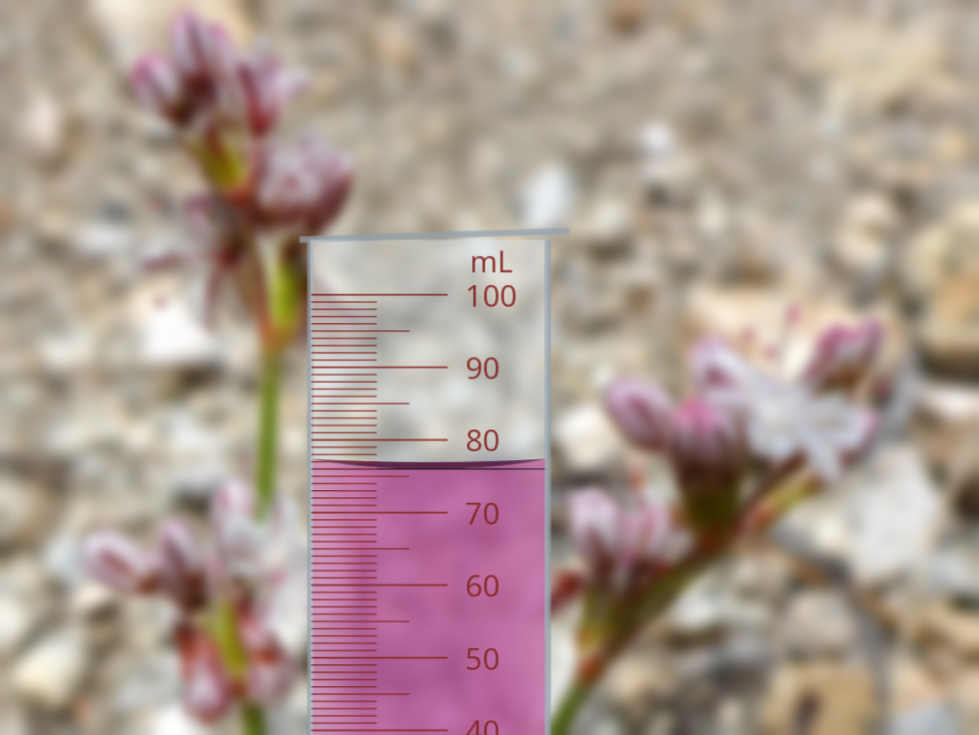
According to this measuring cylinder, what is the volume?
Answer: 76 mL
